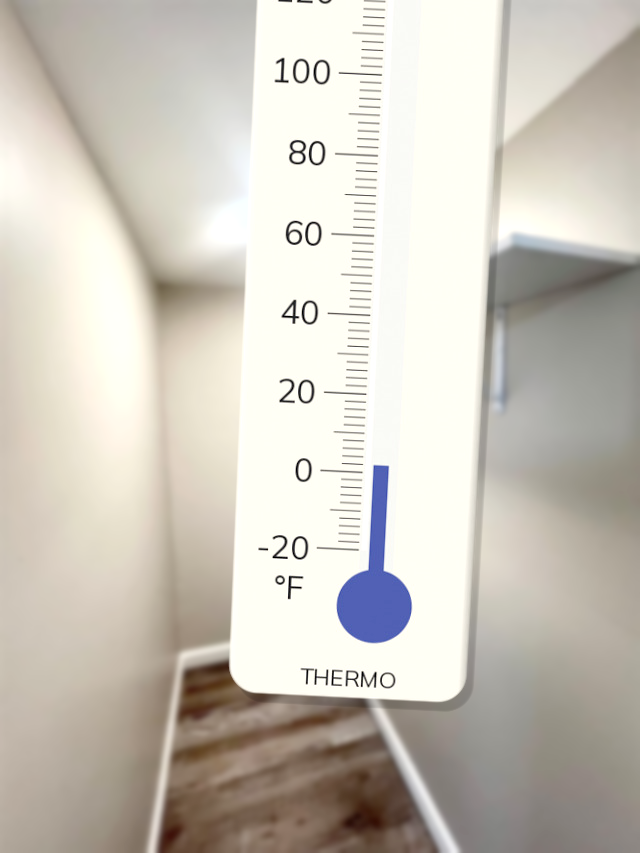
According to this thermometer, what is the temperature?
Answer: 2 °F
